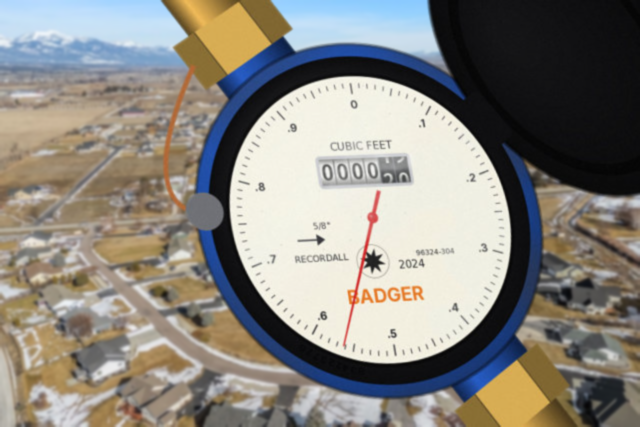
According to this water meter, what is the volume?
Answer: 19.56 ft³
